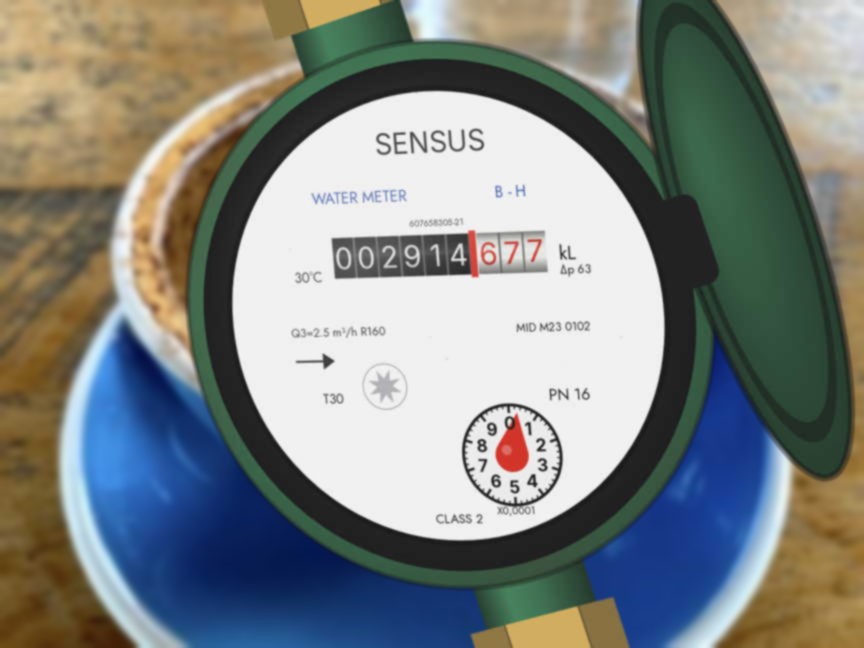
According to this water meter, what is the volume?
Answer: 2914.6770 kL
